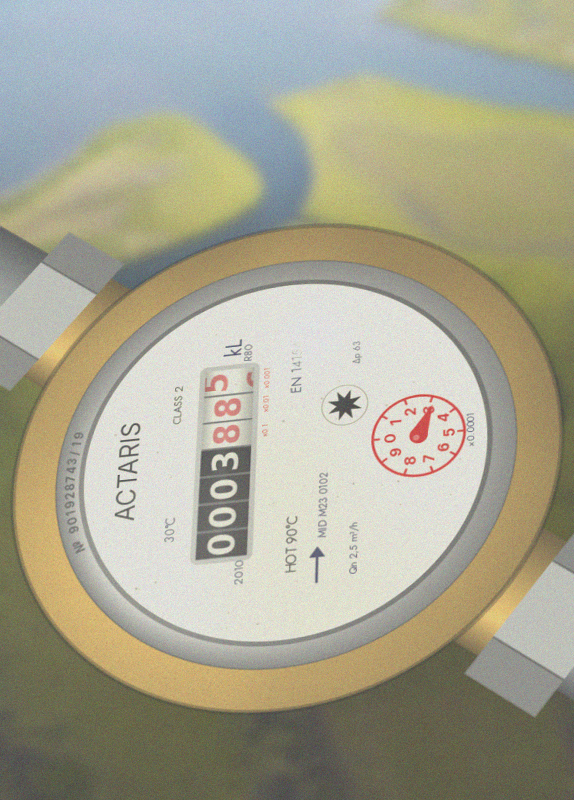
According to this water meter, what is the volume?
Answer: 3.8853 kL
